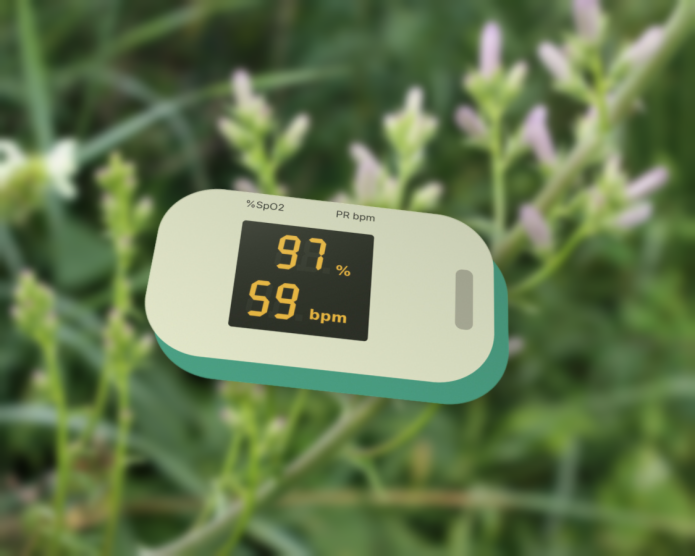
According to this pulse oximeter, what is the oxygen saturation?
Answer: 97 %
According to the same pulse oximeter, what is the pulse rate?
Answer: 59 bpm
